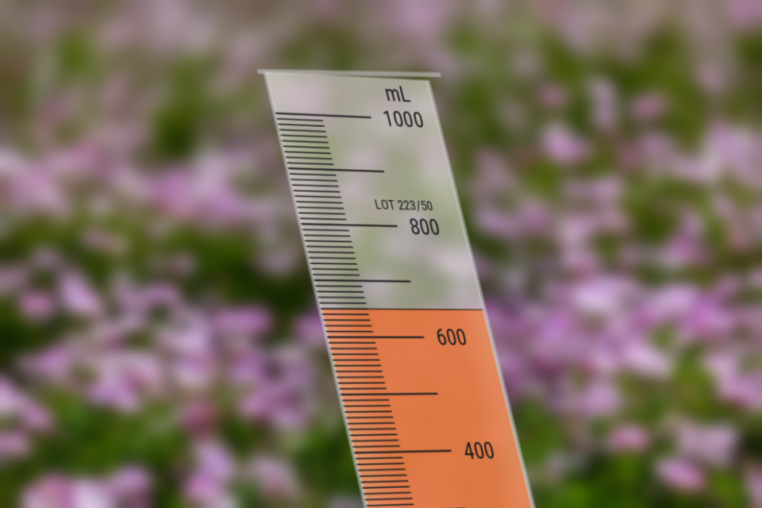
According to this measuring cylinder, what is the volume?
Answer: 650 mL
